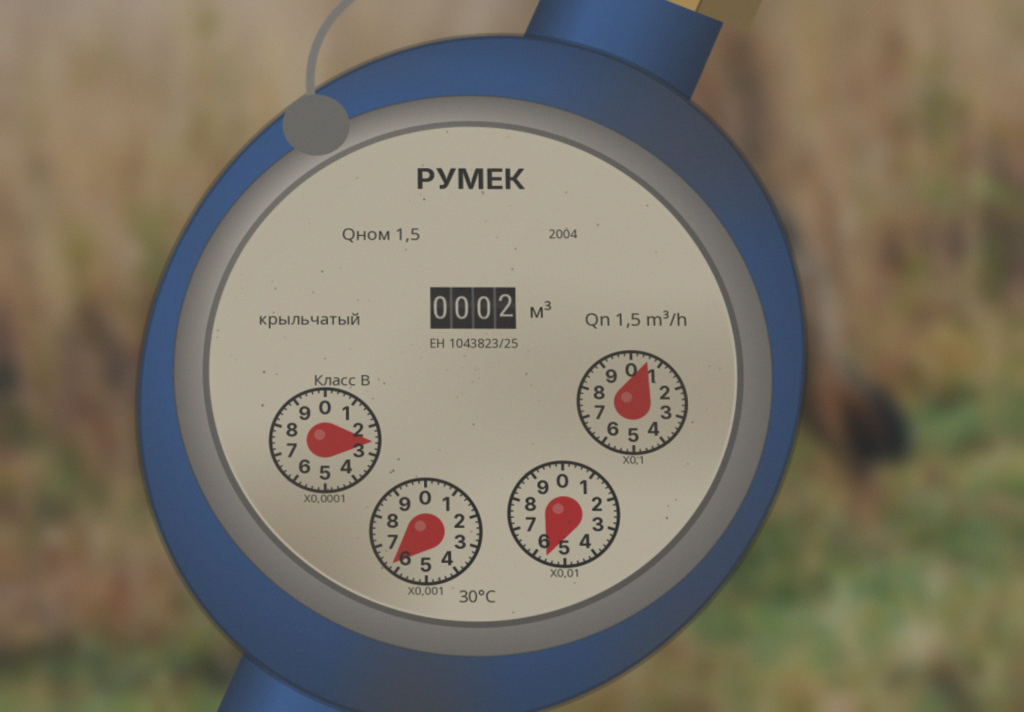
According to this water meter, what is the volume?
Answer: 2.0562 m³
